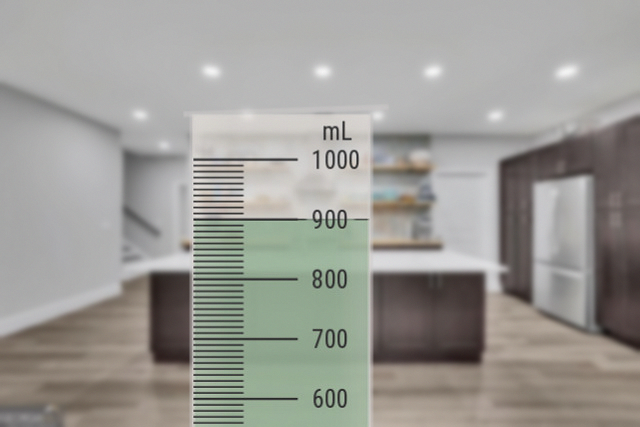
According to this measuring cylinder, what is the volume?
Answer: 900 mL
